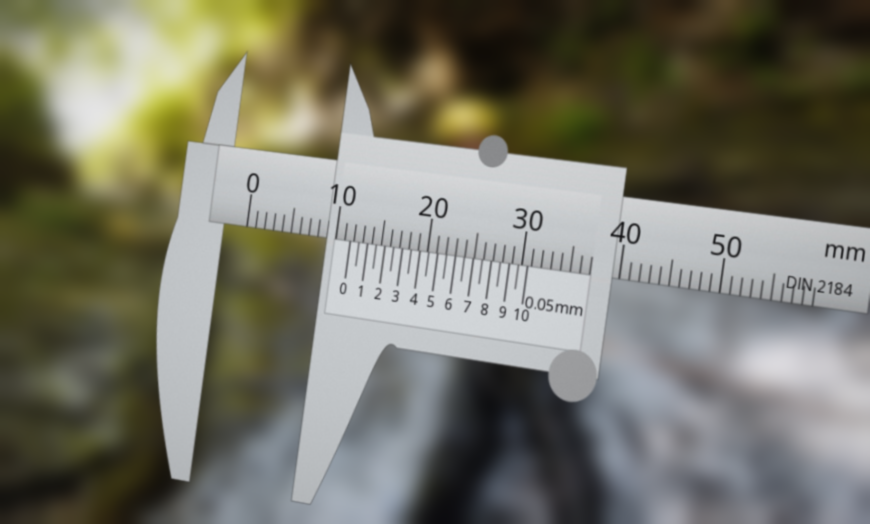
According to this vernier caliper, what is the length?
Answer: 11.6 mm
